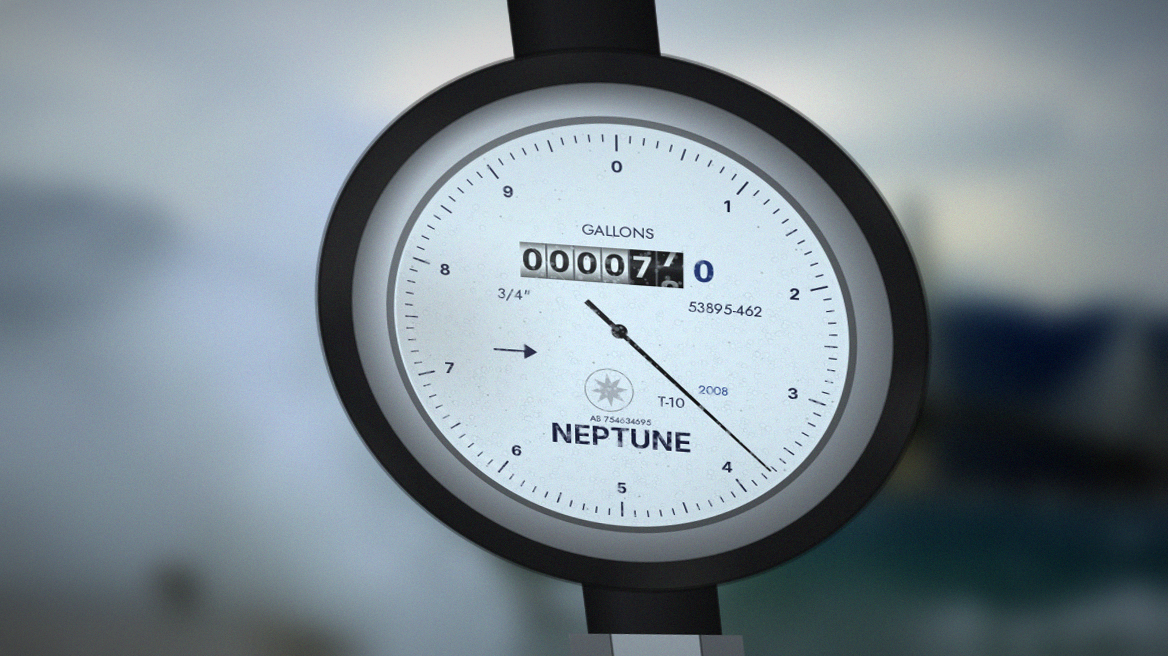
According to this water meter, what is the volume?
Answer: 773.7 gal
